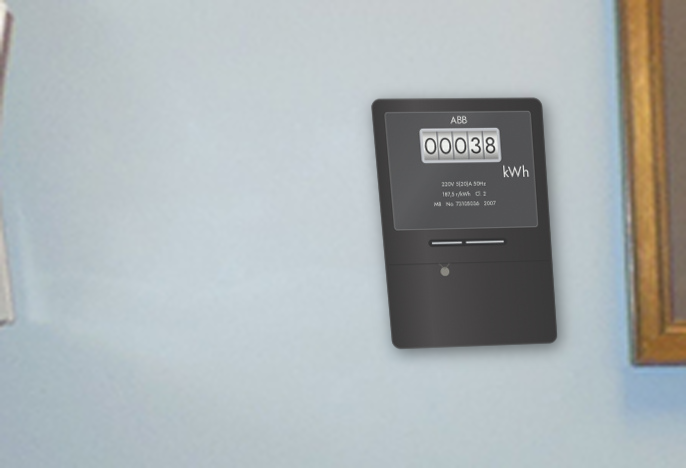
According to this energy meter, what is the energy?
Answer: 38 kWh
